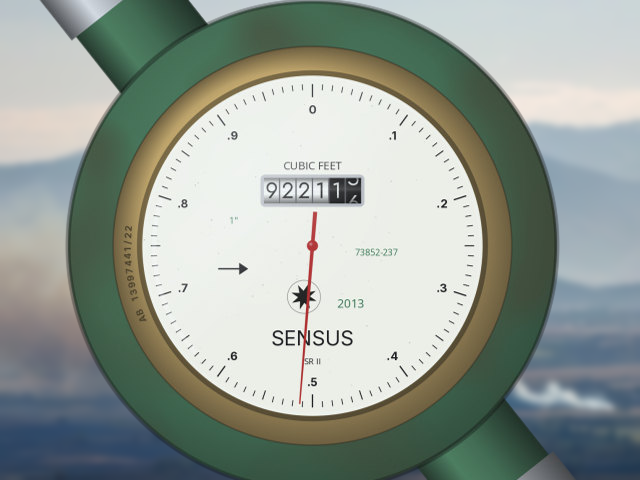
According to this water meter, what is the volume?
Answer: 922115.51 ft³
